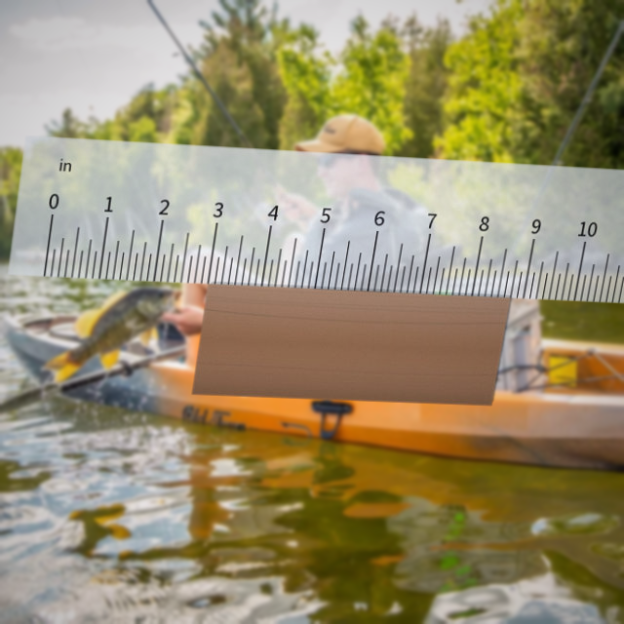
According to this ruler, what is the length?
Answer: 5.75 in
